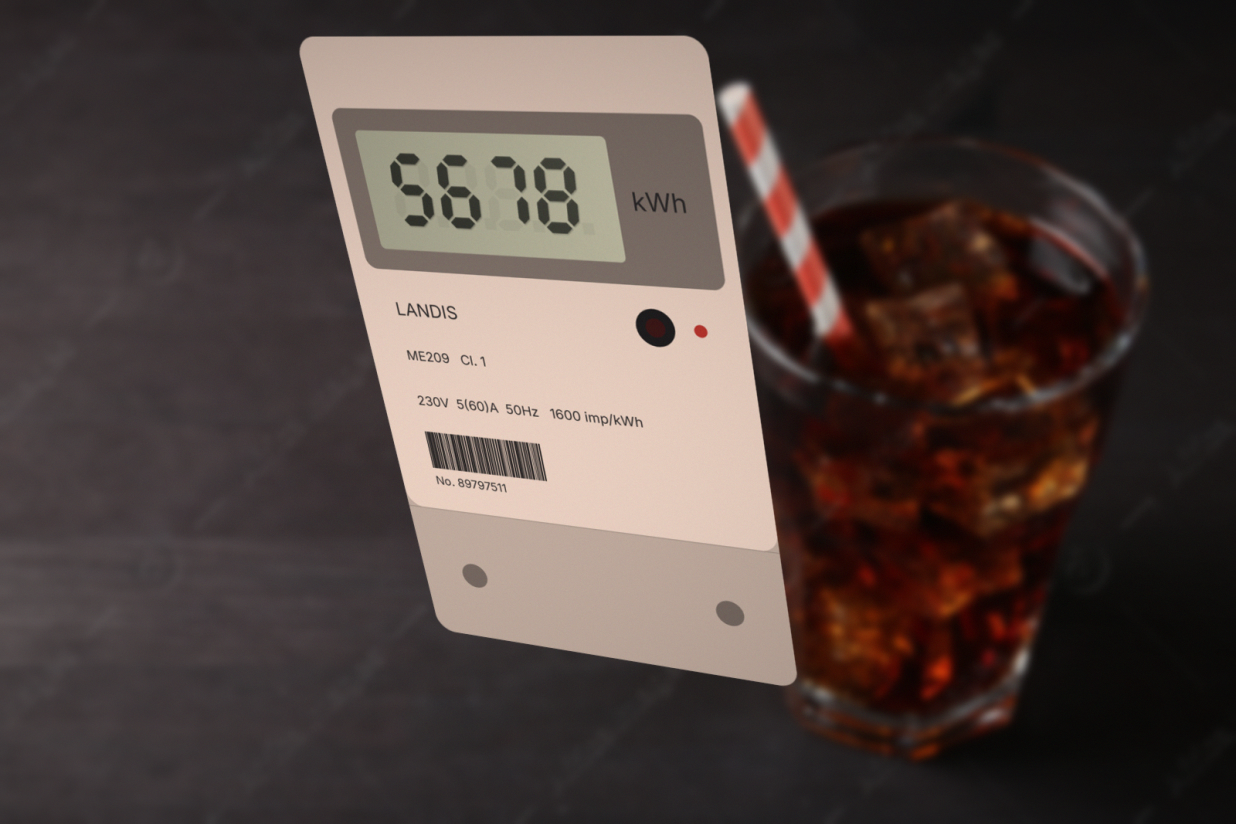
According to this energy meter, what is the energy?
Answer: 5678 kWh
